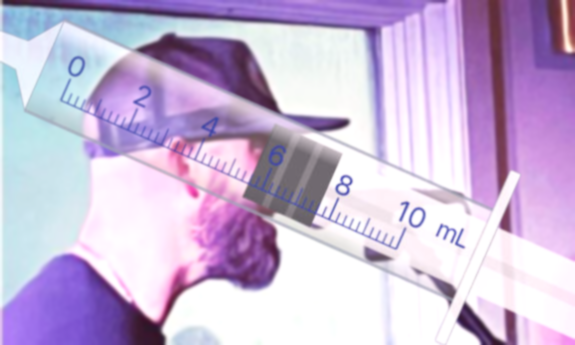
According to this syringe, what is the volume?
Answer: 5.6 mL
